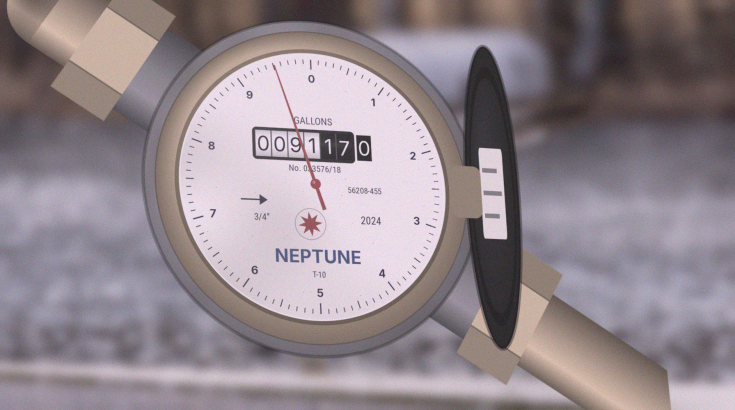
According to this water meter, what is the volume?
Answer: 91169.5 gal
